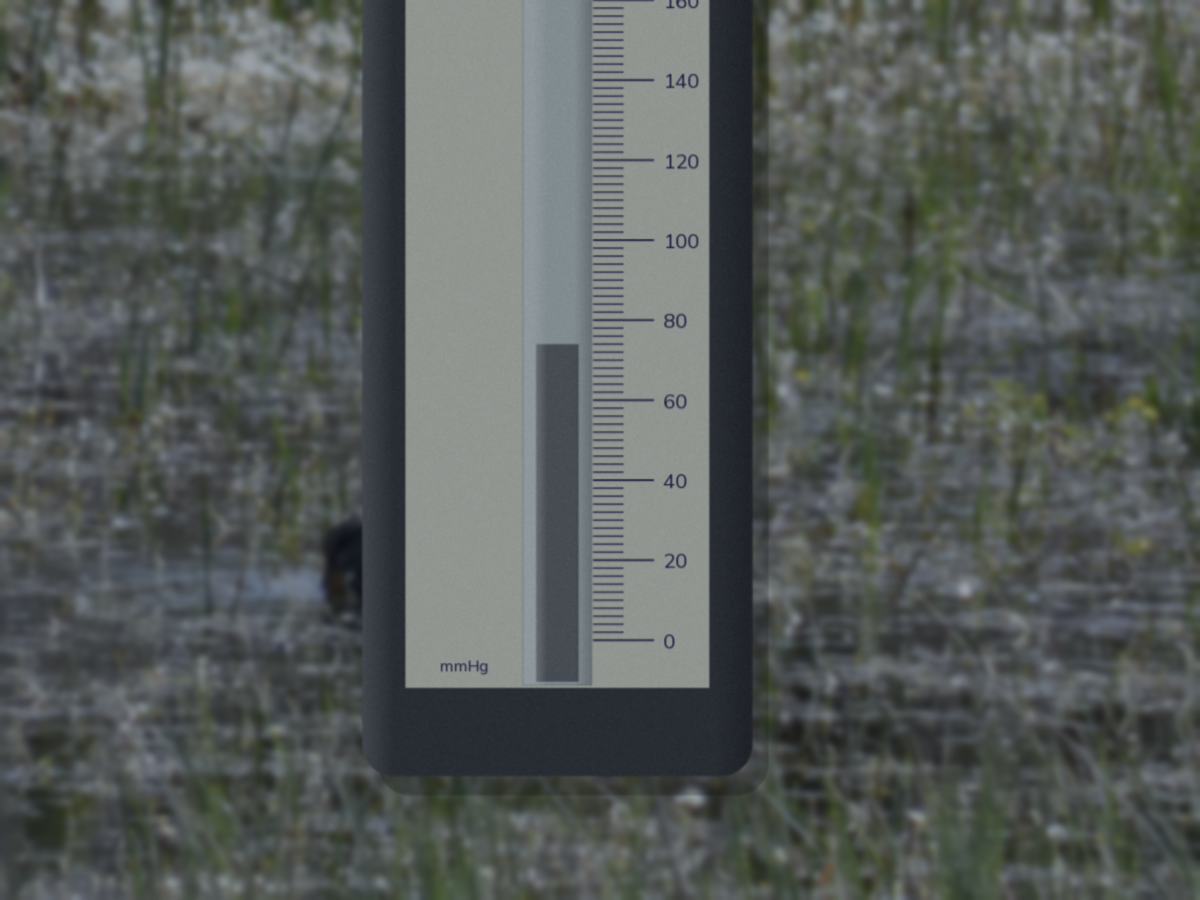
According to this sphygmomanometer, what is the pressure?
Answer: 74 mmHg
